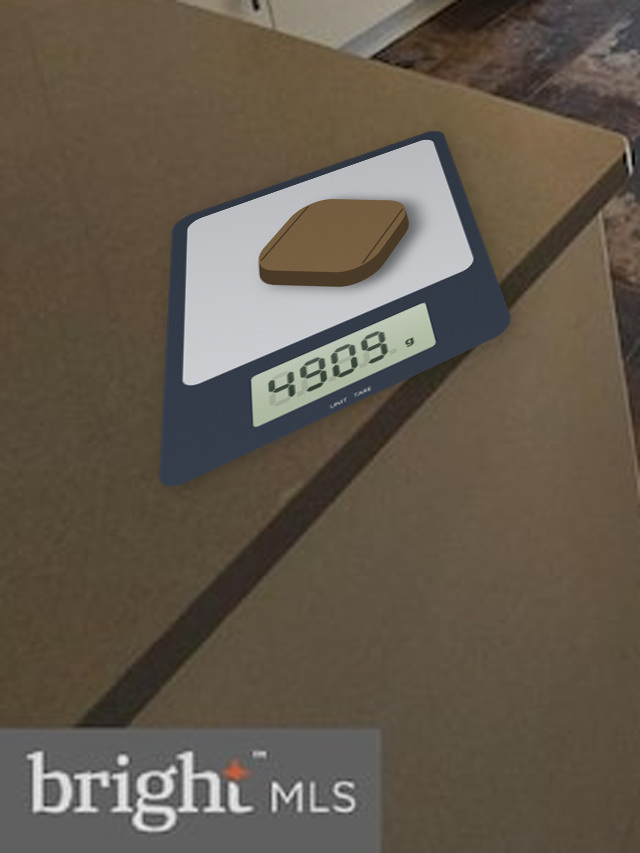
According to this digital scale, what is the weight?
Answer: 4909 g
